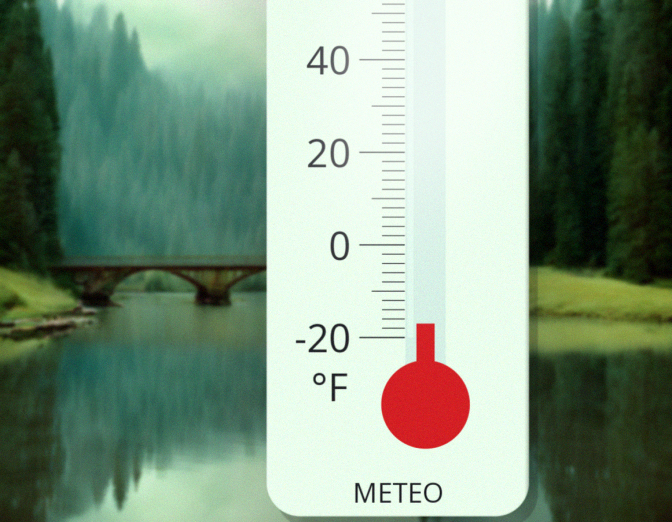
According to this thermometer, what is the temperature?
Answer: -17 °F
